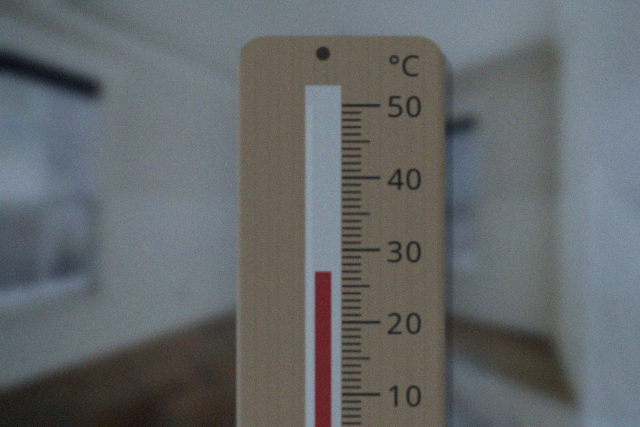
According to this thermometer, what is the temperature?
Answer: 27 °C
